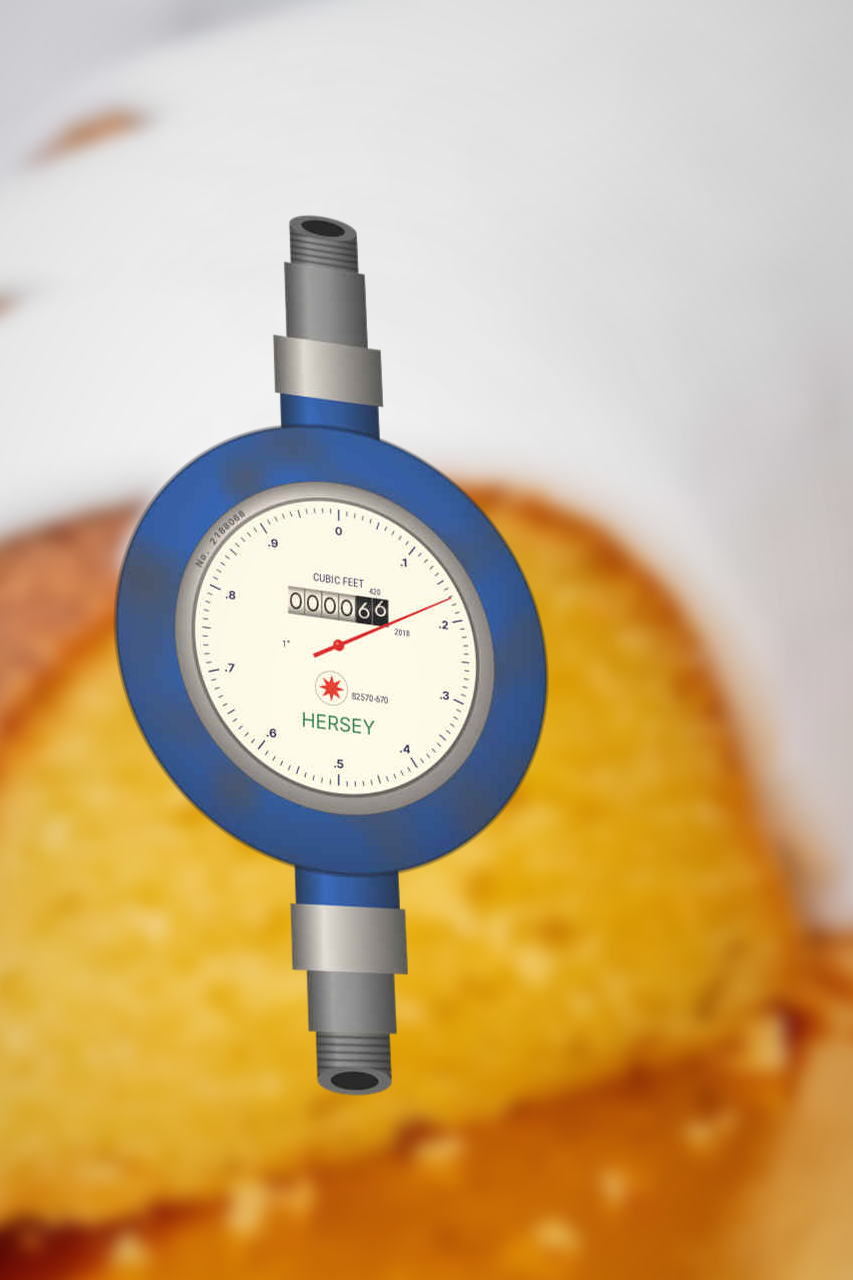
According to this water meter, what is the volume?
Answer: 66.17 ft³
